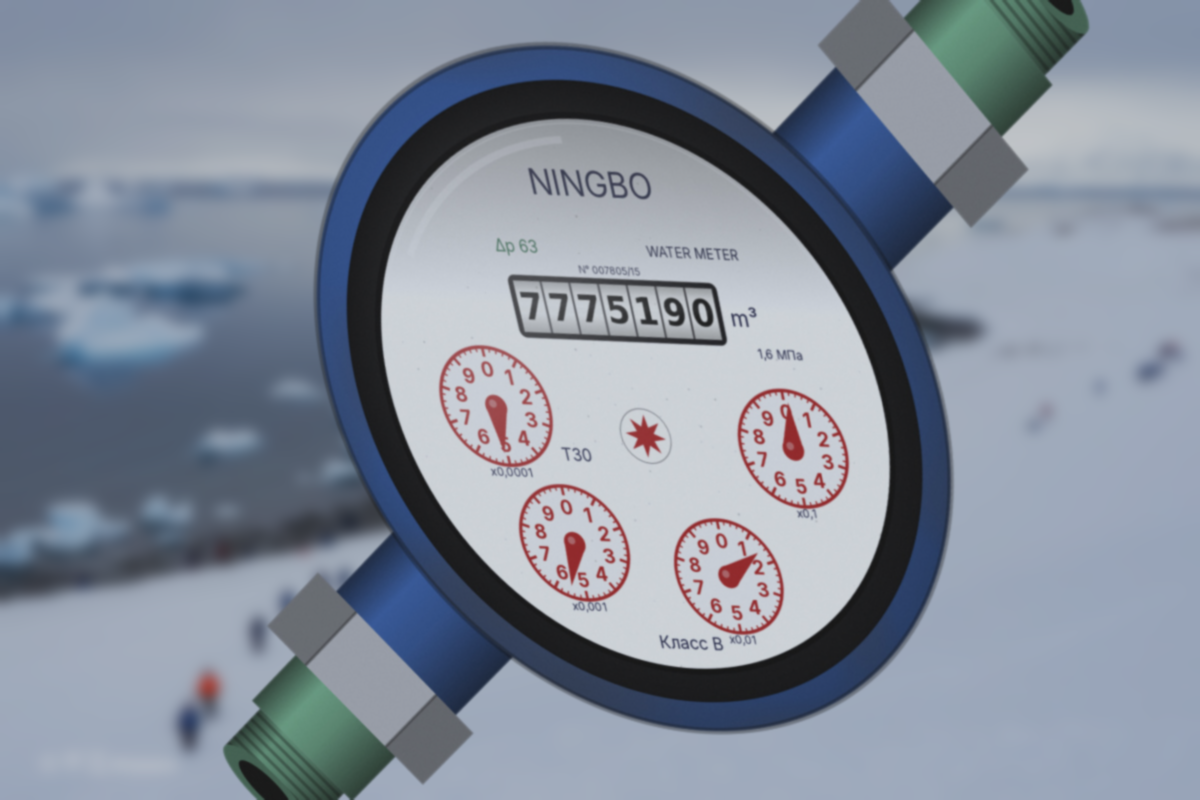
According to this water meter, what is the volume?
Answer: 7775190.0155 m³
